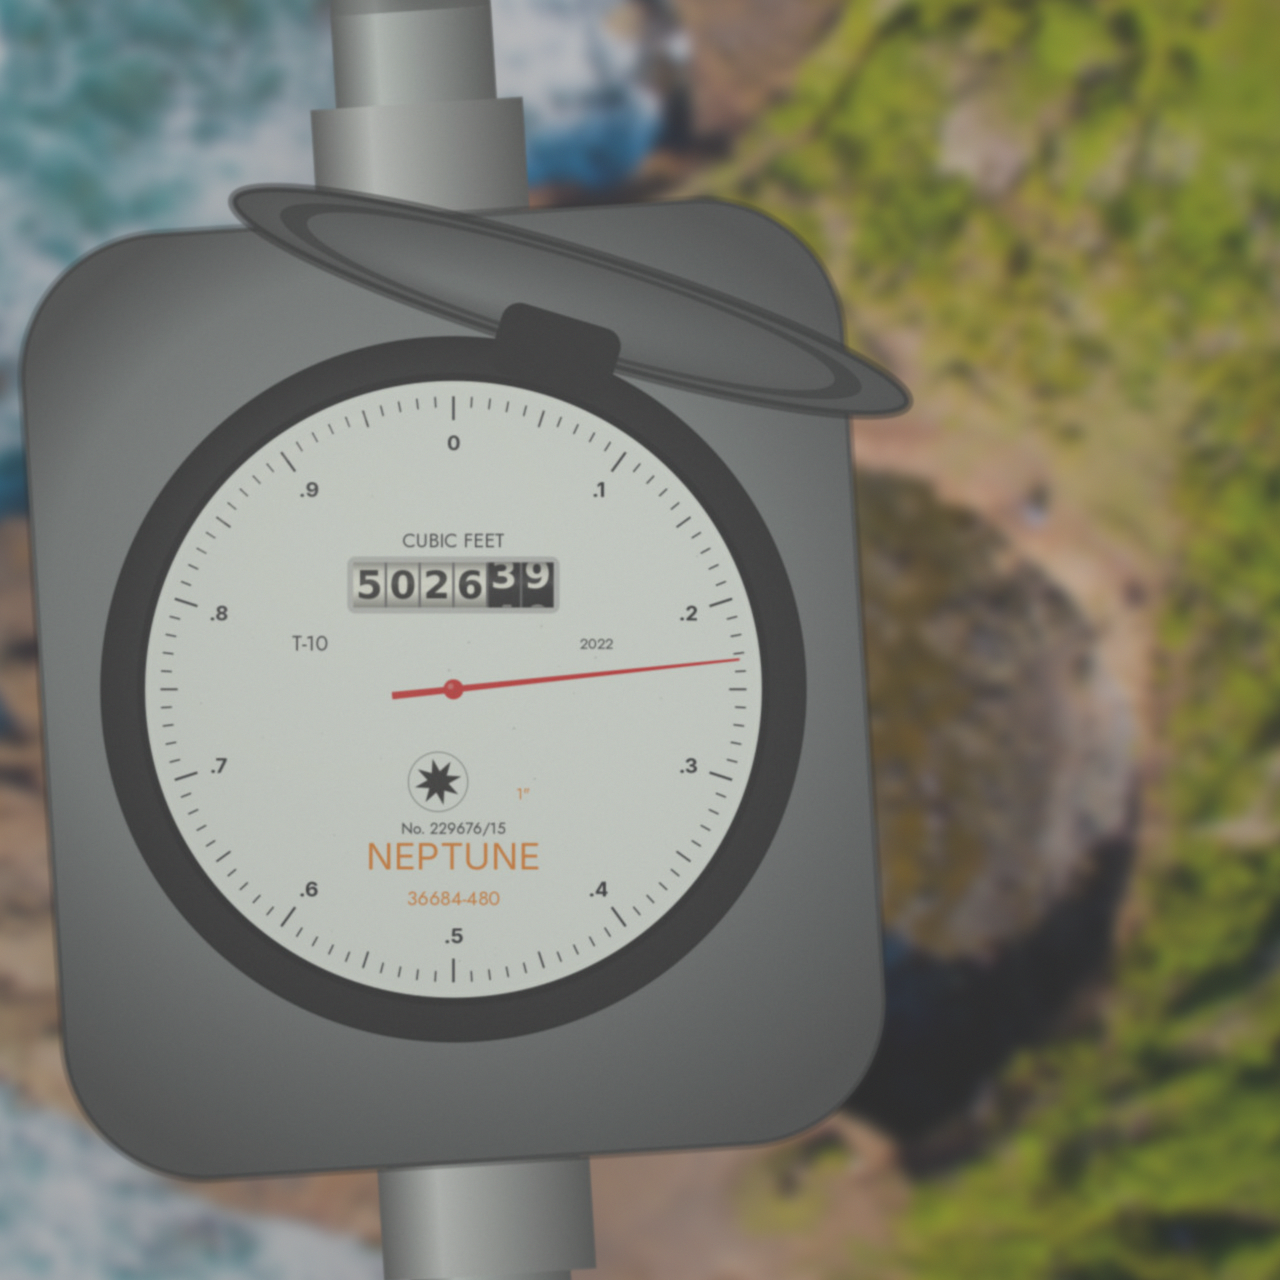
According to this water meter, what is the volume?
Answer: 502639.23 ft³
